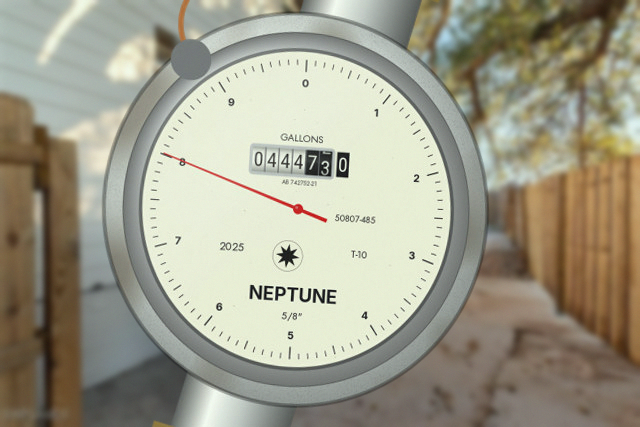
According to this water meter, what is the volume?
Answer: 444728.0 gal
